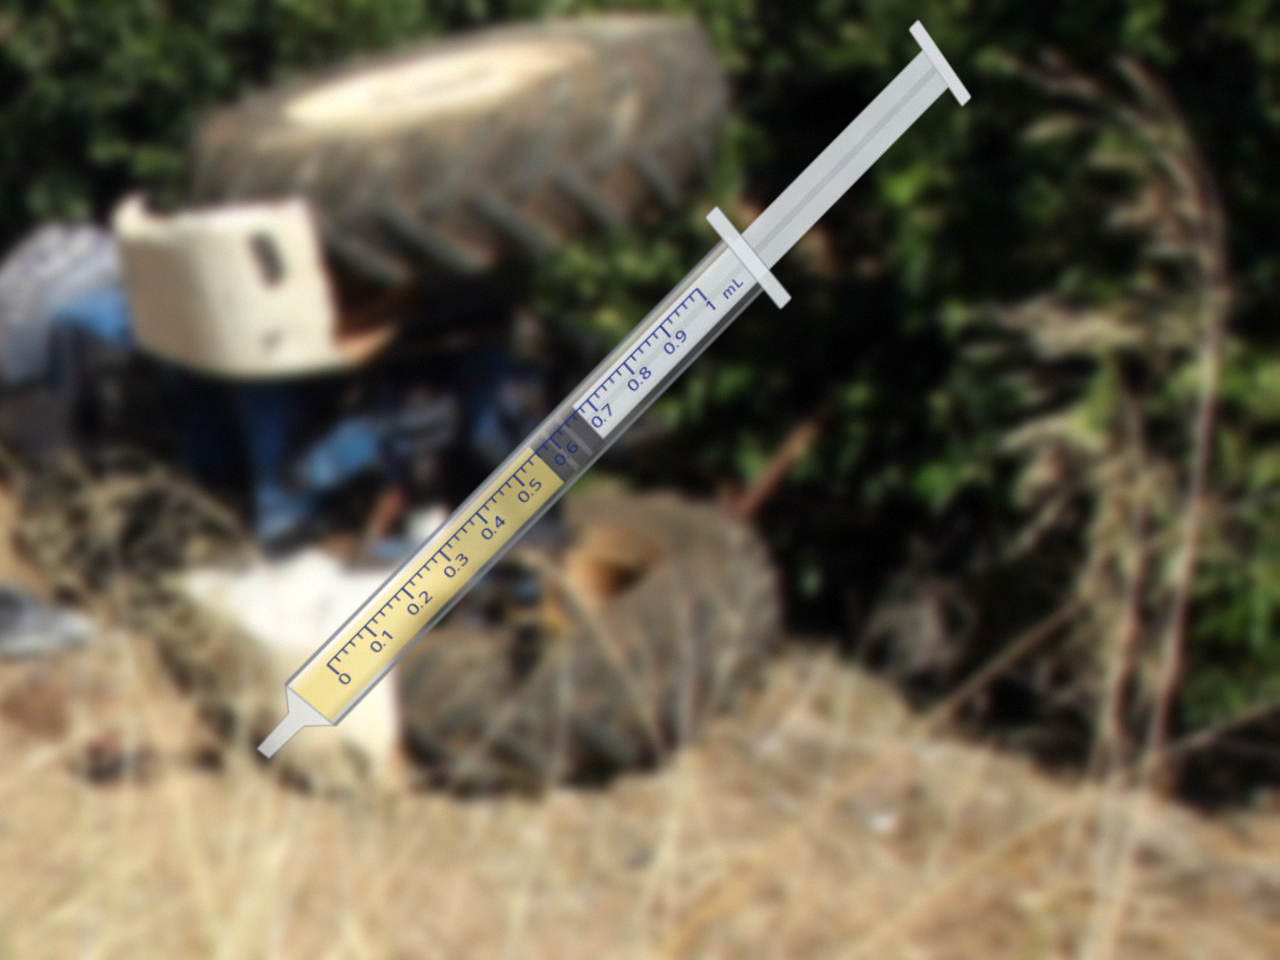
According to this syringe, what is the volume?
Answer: 0.56 mL
